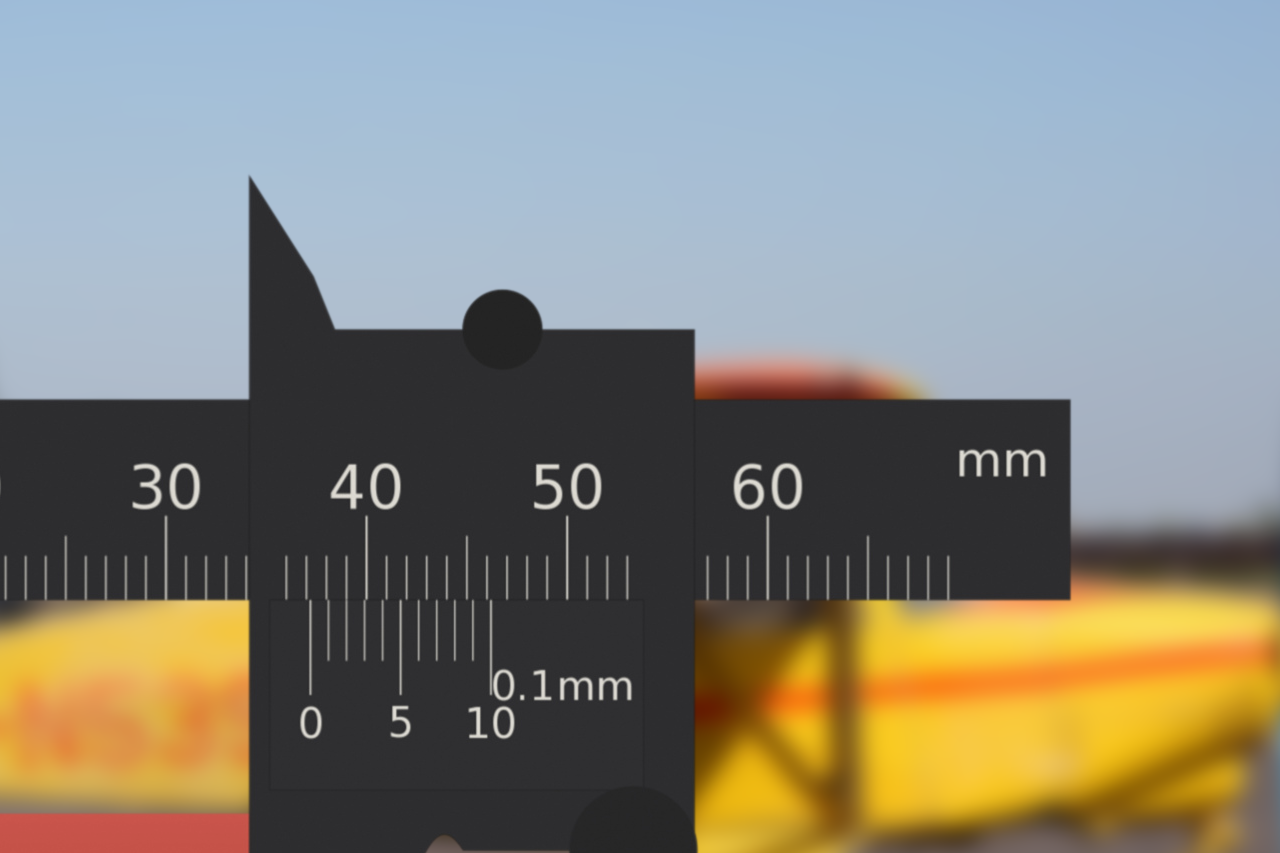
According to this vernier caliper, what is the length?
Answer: 37.2 mm
